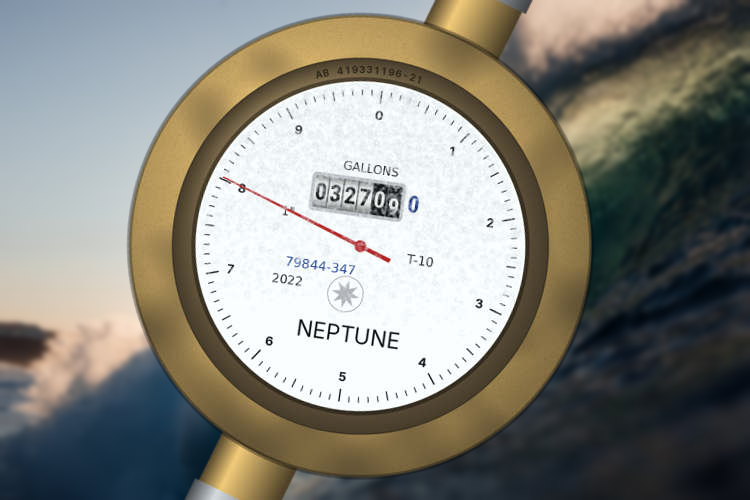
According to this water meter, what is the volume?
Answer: 327088.0 gal
